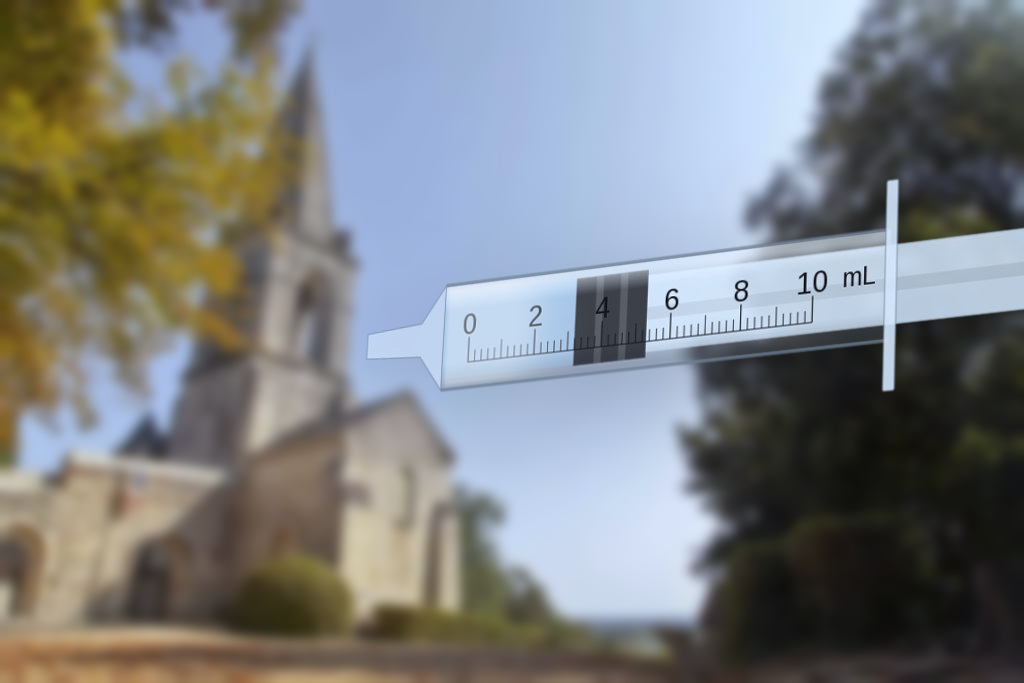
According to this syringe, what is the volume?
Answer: 3.2 mL
